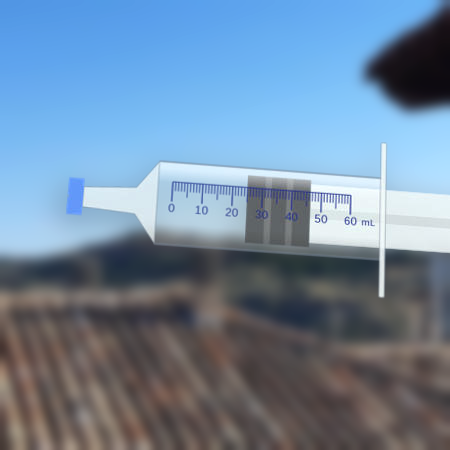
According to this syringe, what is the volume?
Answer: 25 mL
